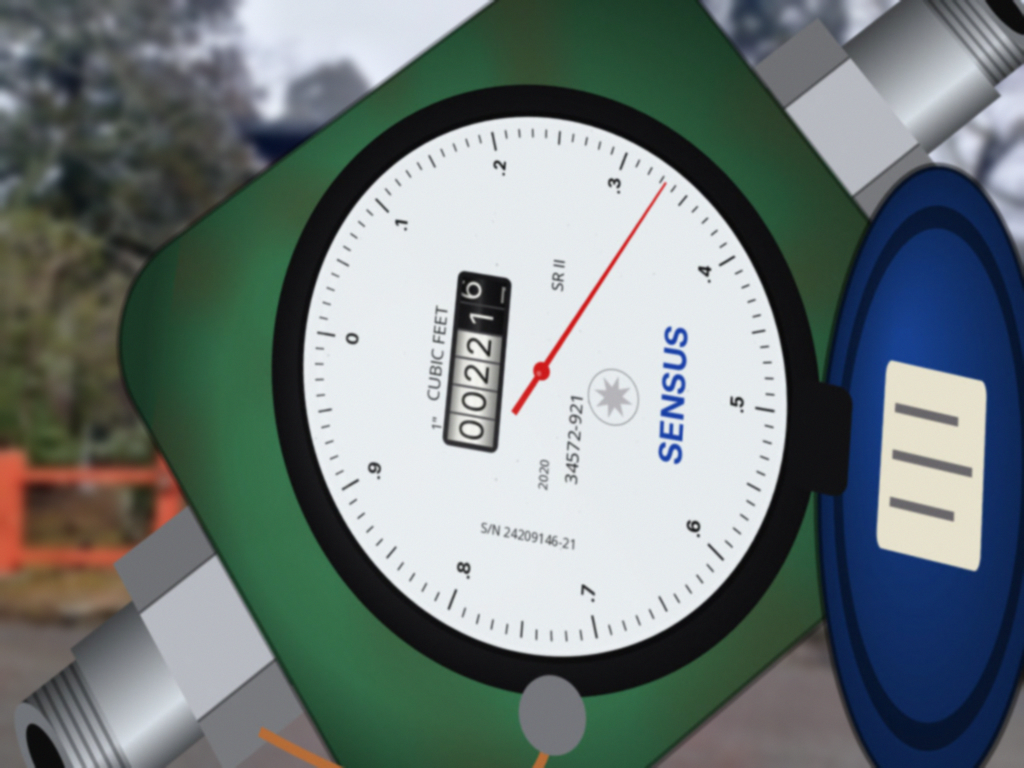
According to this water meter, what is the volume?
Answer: 2216.33 ft³
